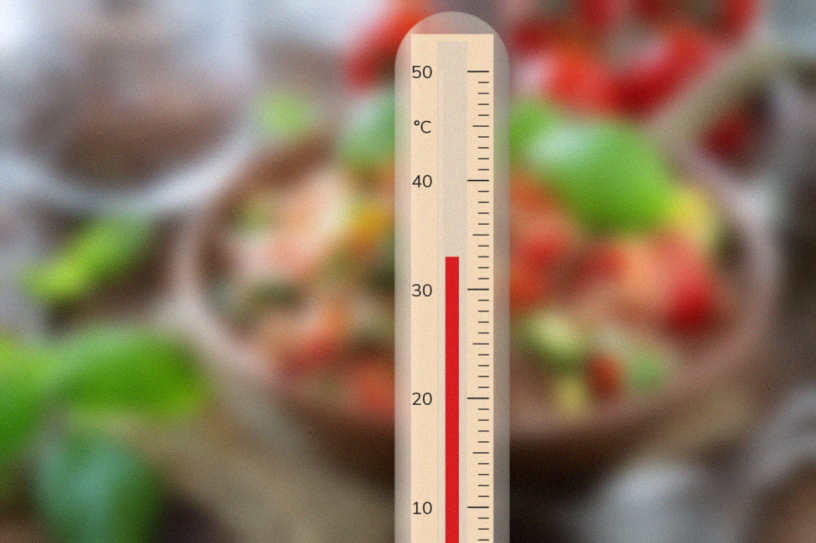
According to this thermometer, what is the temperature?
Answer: 33 °C
